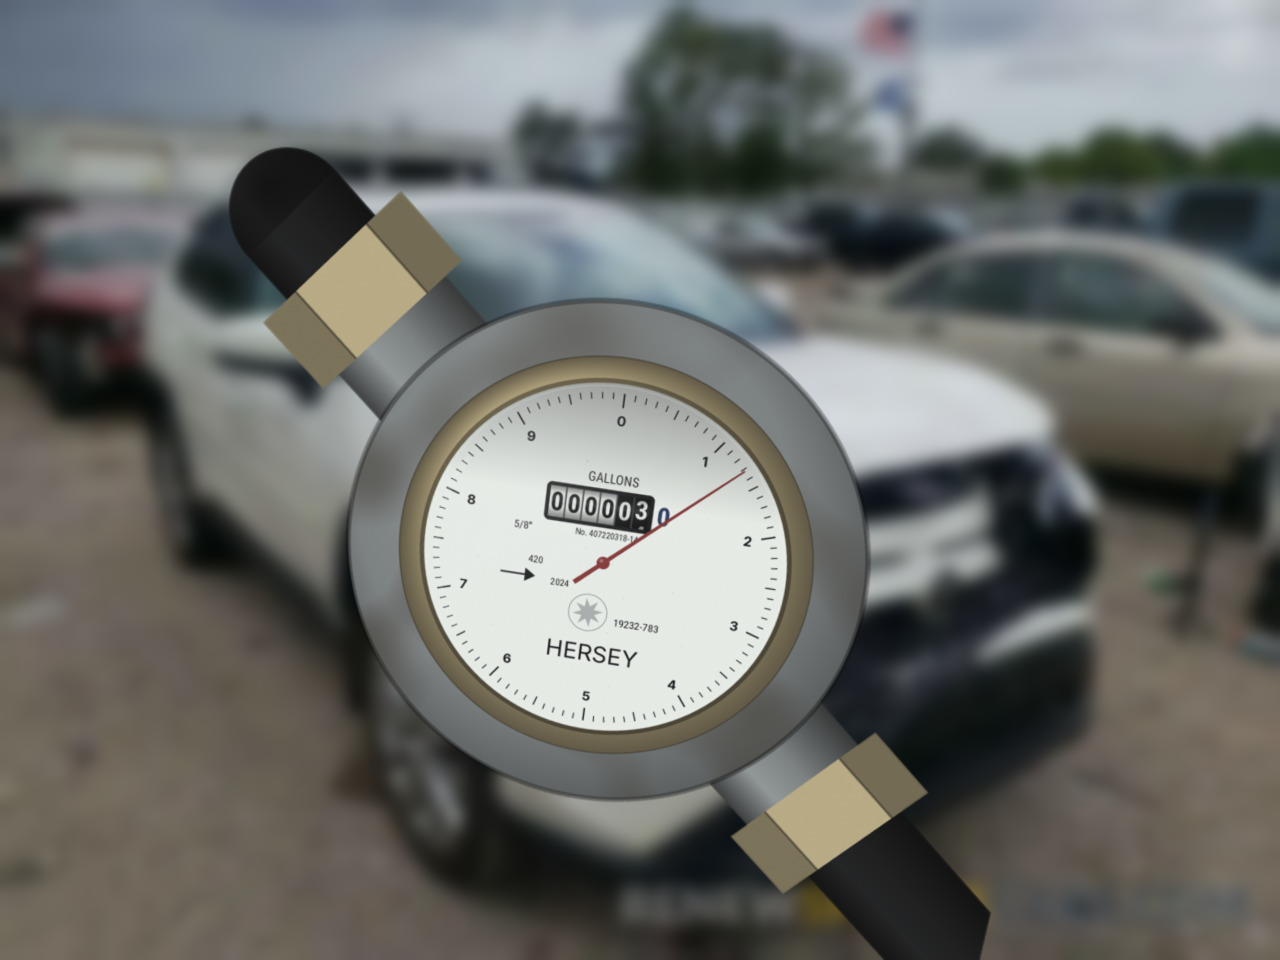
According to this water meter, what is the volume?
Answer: 31.3 gal
